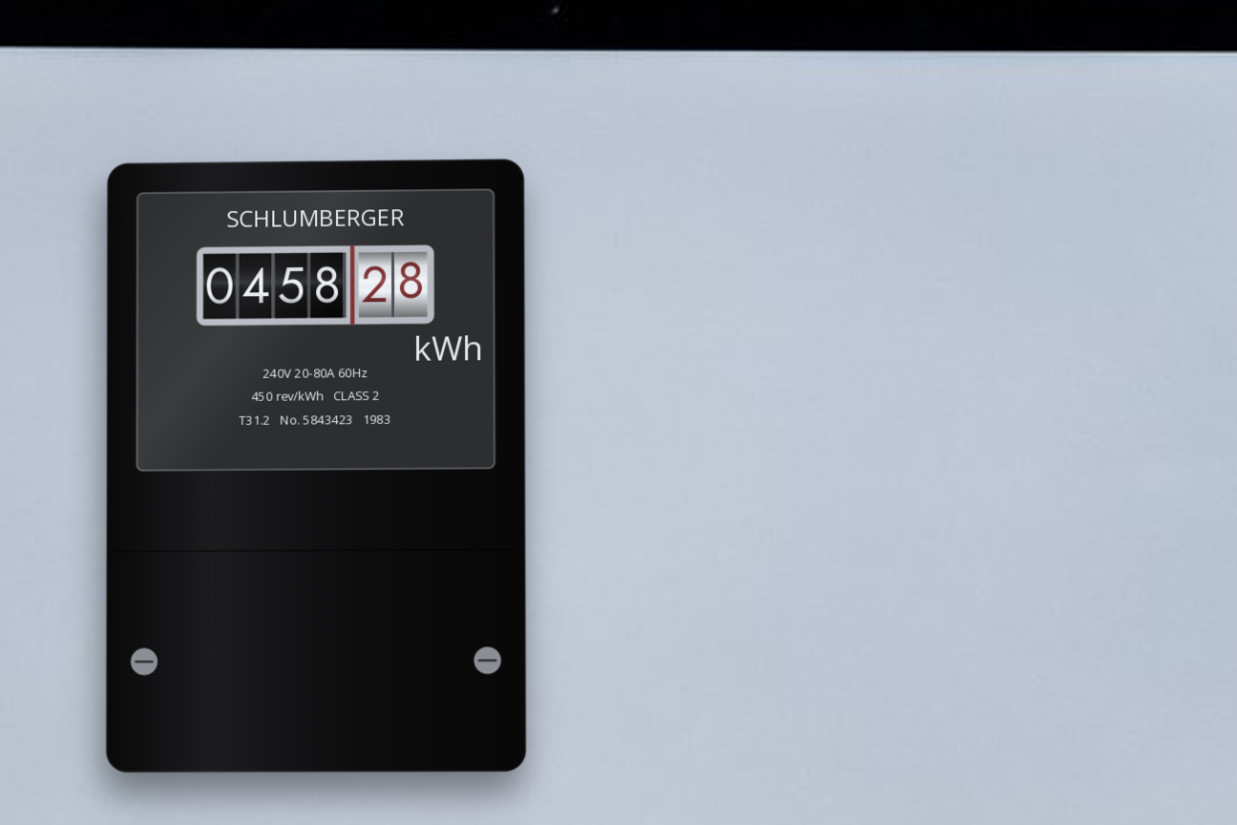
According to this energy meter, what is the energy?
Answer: 458.28 kWh
